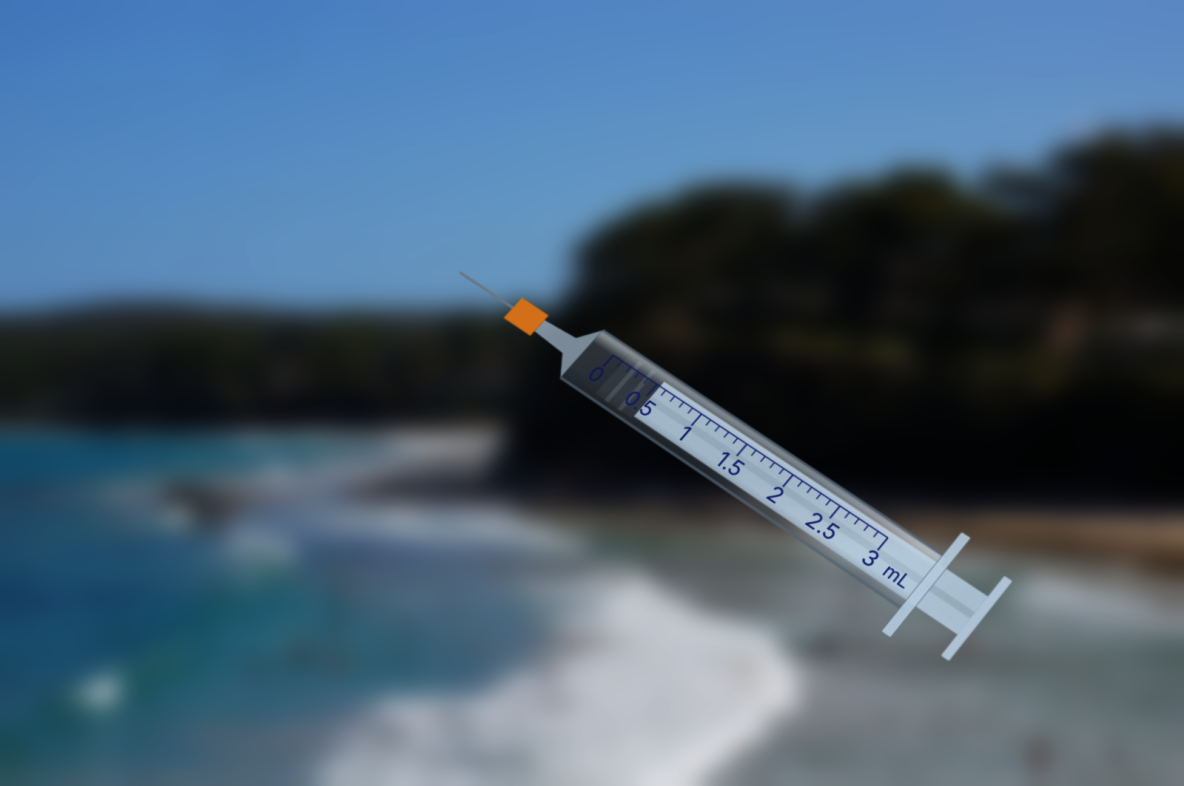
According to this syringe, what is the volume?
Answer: 0.1 mL
